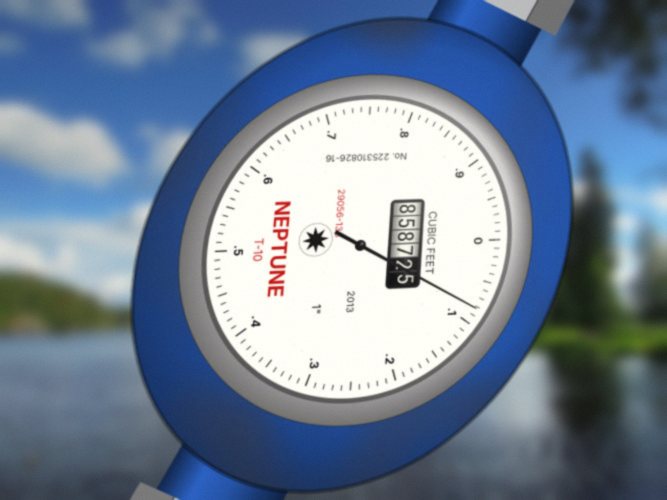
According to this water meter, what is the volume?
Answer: 858725.08 ft³
